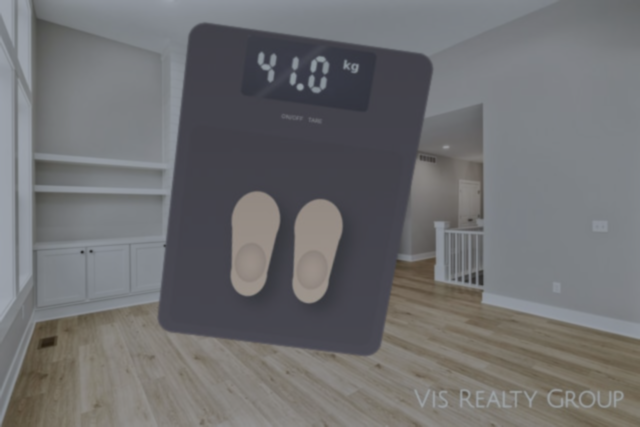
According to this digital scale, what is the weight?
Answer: 41.0 kg
